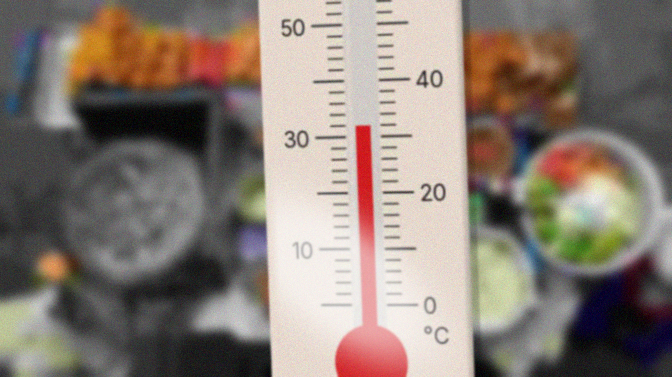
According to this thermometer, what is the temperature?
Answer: 32 °C
